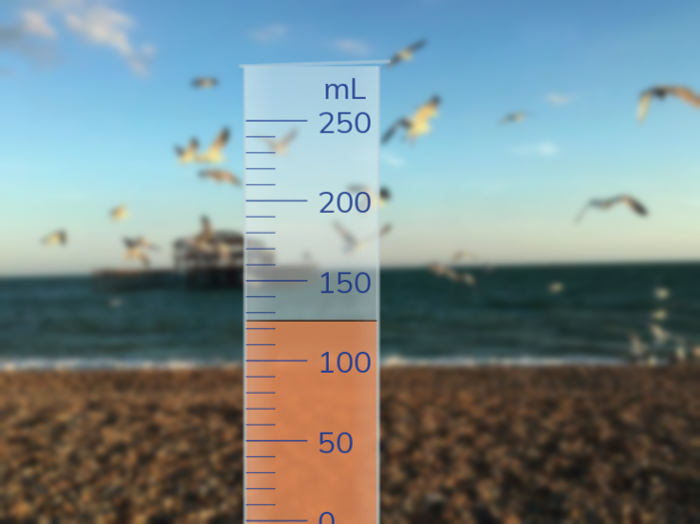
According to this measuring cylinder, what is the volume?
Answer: 125 mL
